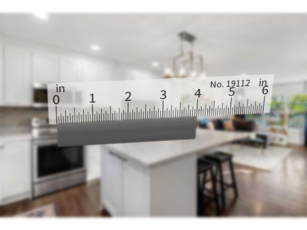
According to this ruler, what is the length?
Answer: 4 in
